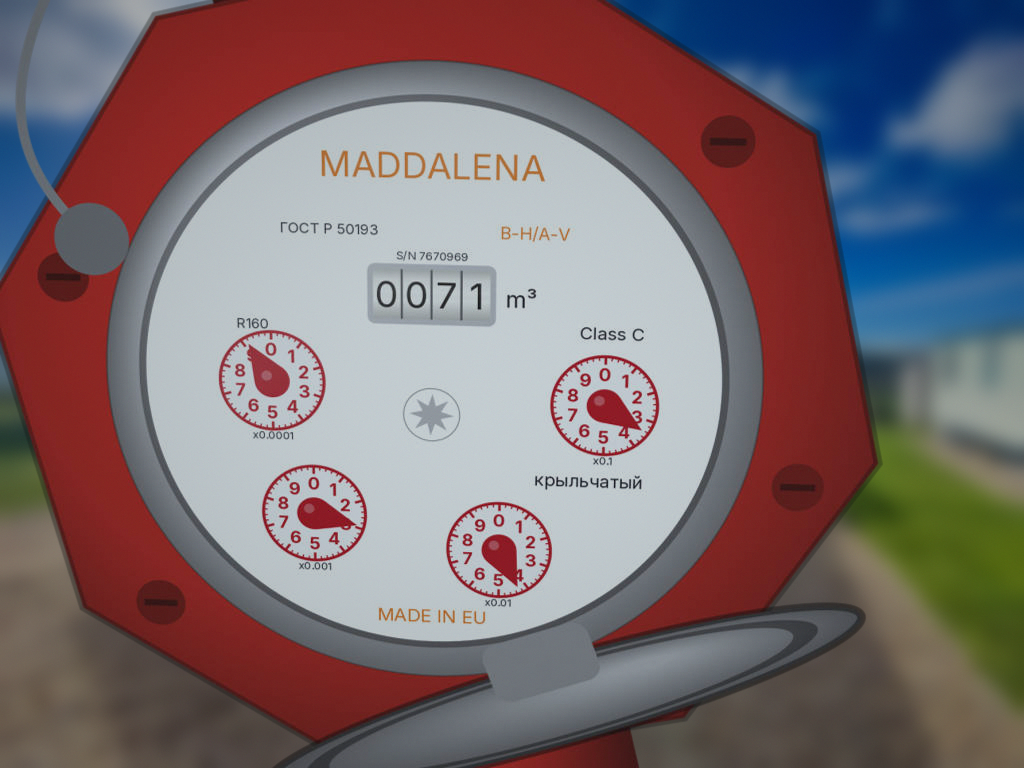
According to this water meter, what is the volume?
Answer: 71.3429 m³
